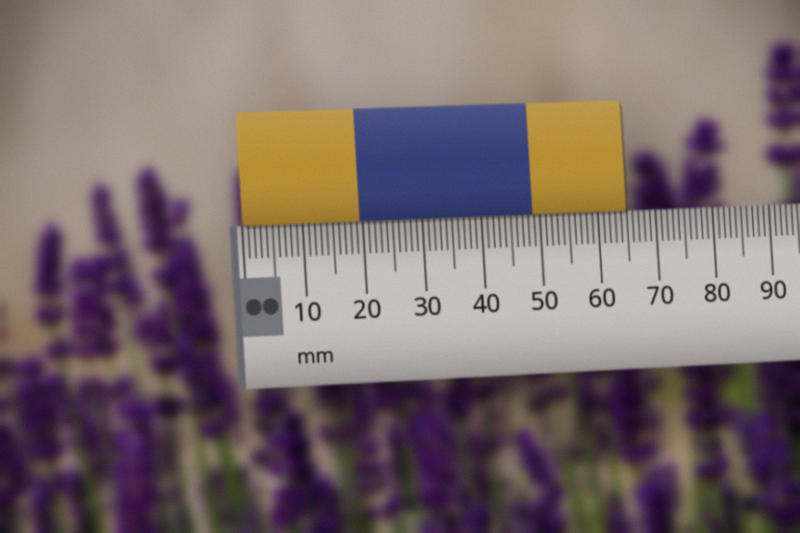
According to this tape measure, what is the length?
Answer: 65 mm
